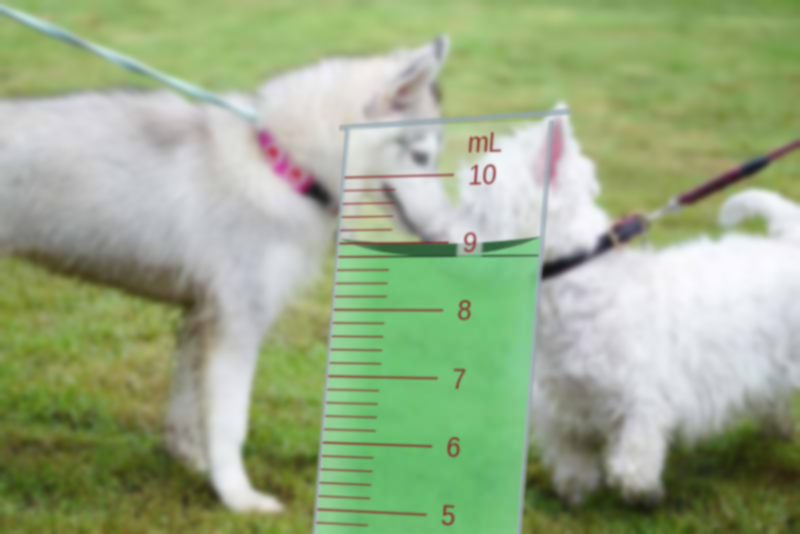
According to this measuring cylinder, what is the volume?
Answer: 8.8 mL
